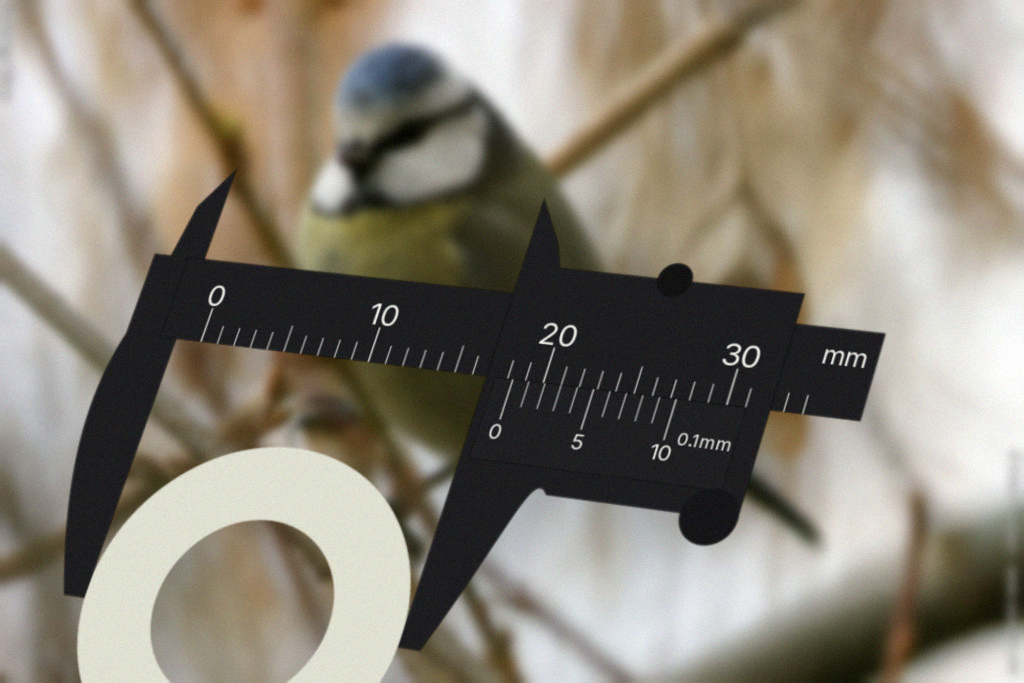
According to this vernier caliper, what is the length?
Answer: 18.3 mm
